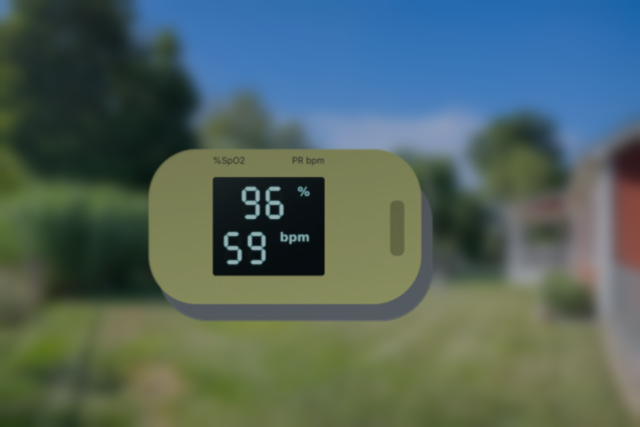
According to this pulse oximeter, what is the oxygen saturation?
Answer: 96 %
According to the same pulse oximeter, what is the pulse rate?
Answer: 59 bpm
